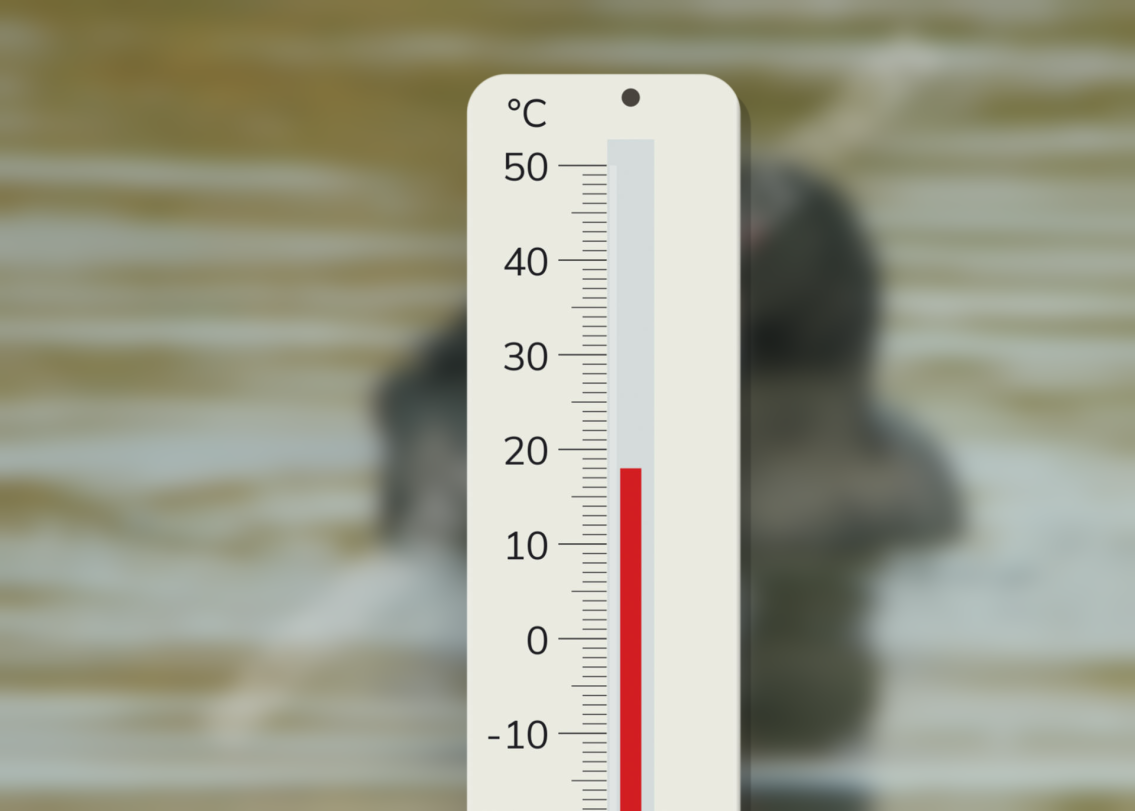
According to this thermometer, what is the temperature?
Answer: 18 °C
